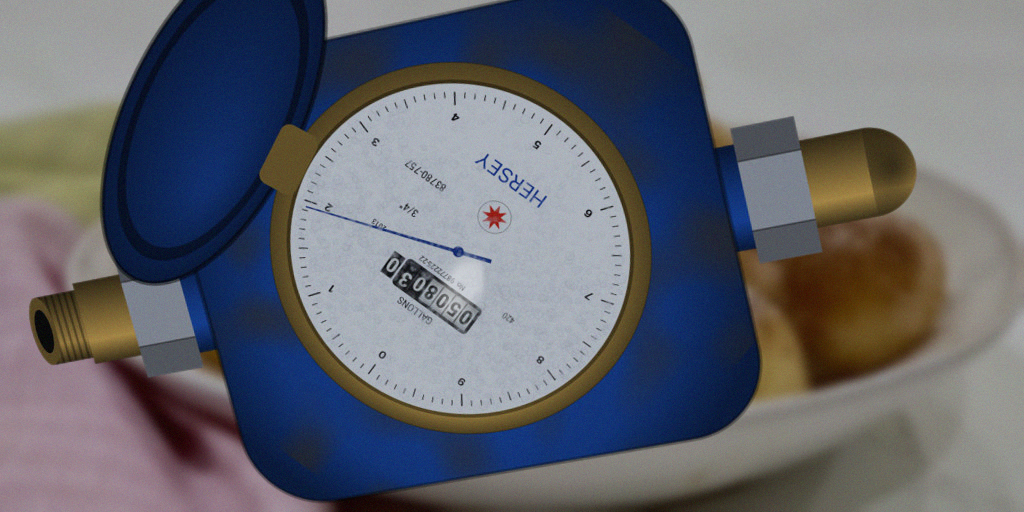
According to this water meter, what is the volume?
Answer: 508031.9 gal
